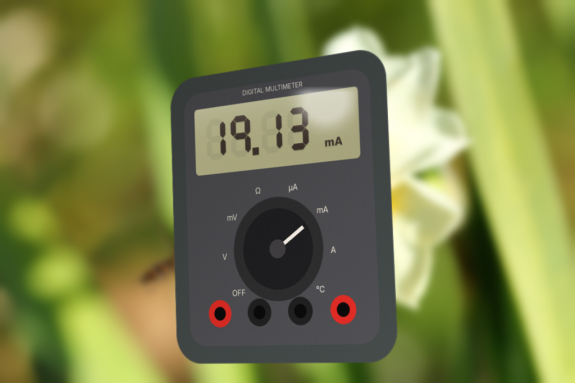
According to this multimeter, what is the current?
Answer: 19.13 mA
